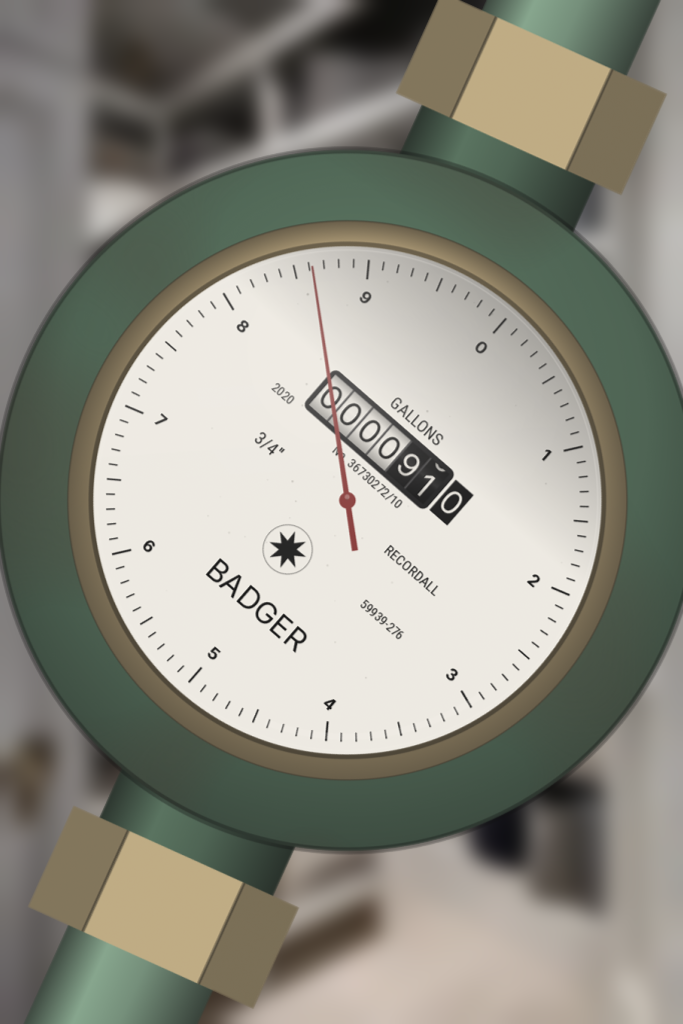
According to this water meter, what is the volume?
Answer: 908.6 gal
